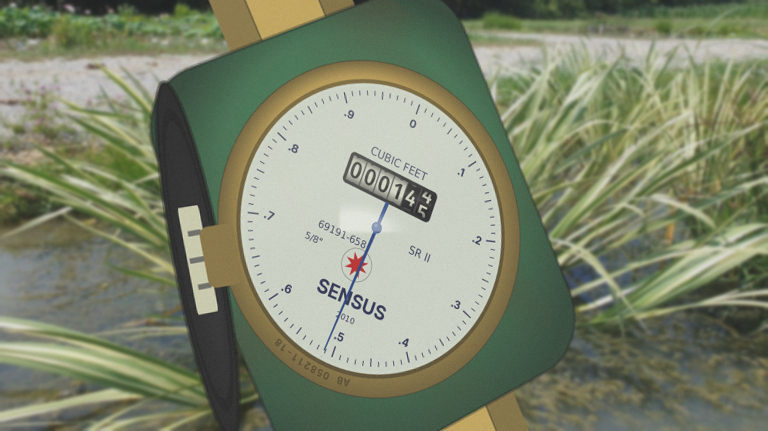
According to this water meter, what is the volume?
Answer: 144.51 ft³
